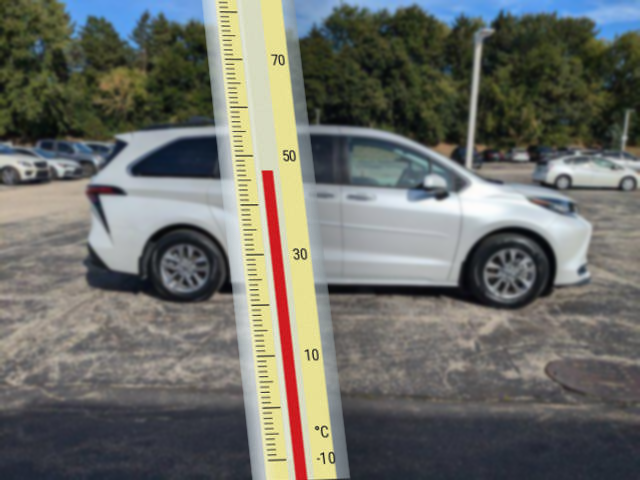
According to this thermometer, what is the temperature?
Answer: 47 °C
